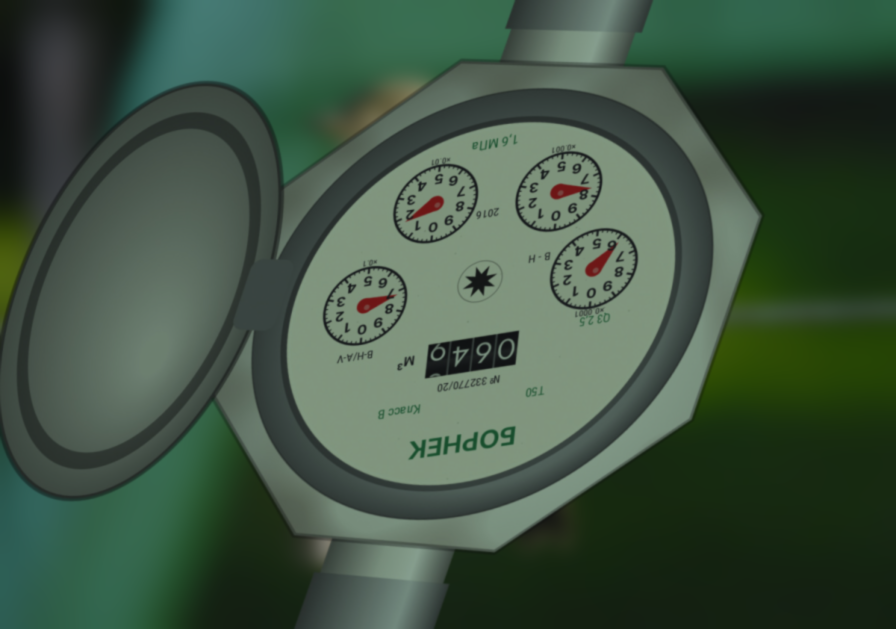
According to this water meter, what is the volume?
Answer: 648.7176 m³
